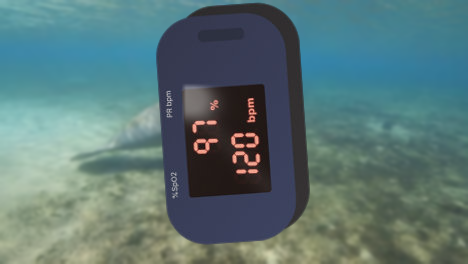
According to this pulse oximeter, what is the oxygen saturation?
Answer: 97 %
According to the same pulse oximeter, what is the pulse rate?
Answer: 120 bpm
